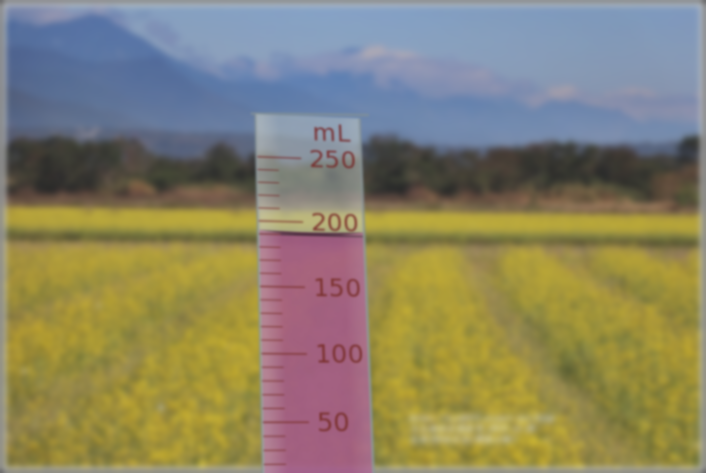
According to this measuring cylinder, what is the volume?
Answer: 190 mL
